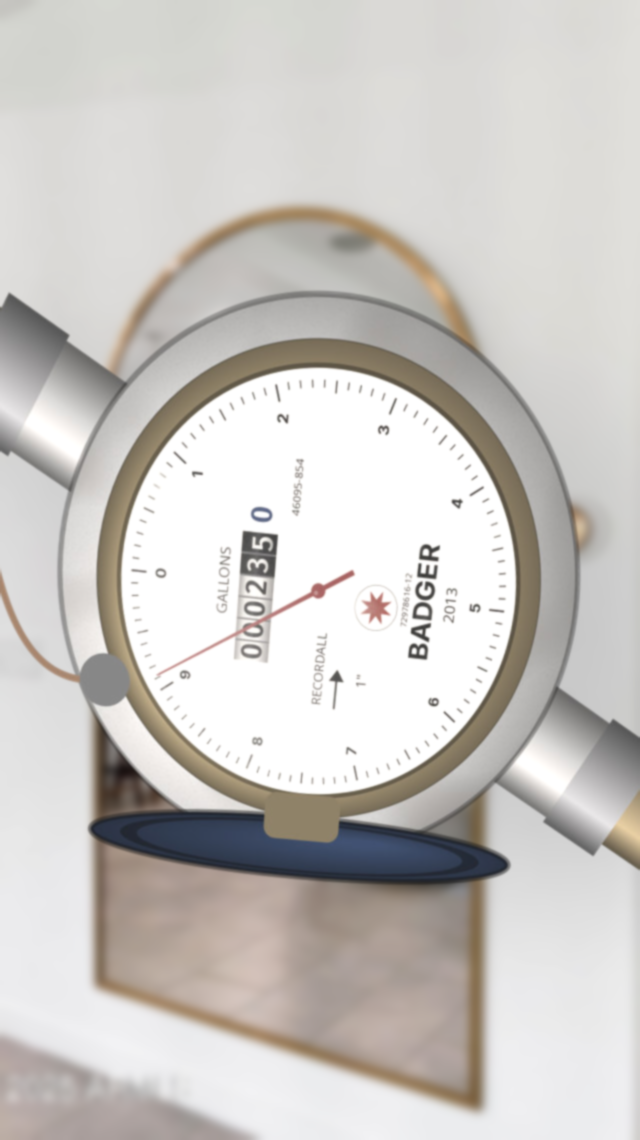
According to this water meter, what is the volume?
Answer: 2349.1 gal
